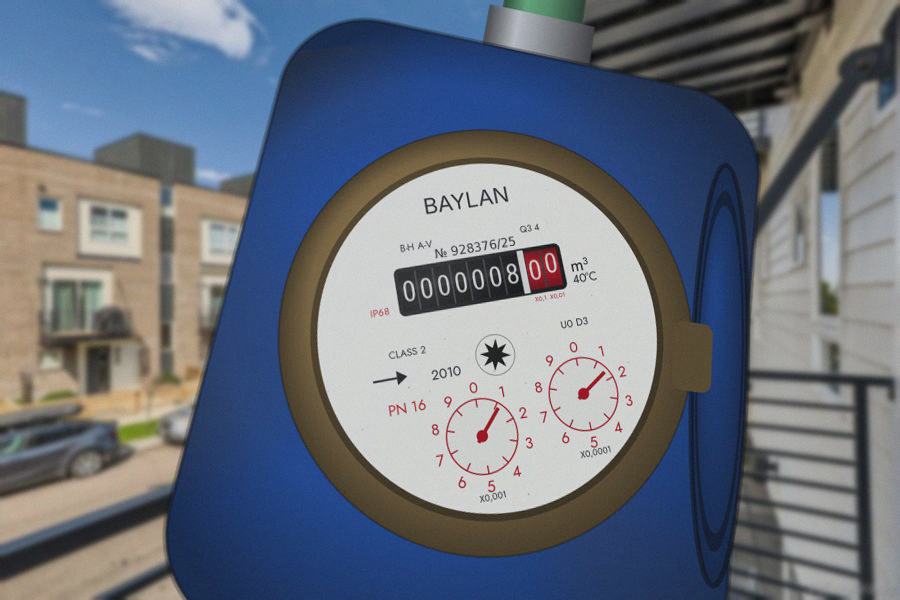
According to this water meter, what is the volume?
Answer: 8.0011 m³
